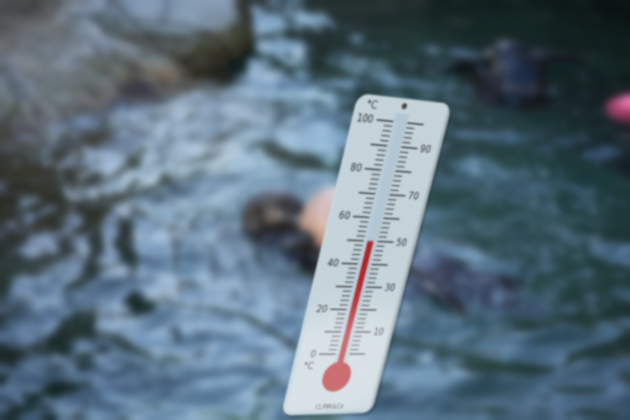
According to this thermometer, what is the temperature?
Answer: 50 °C
